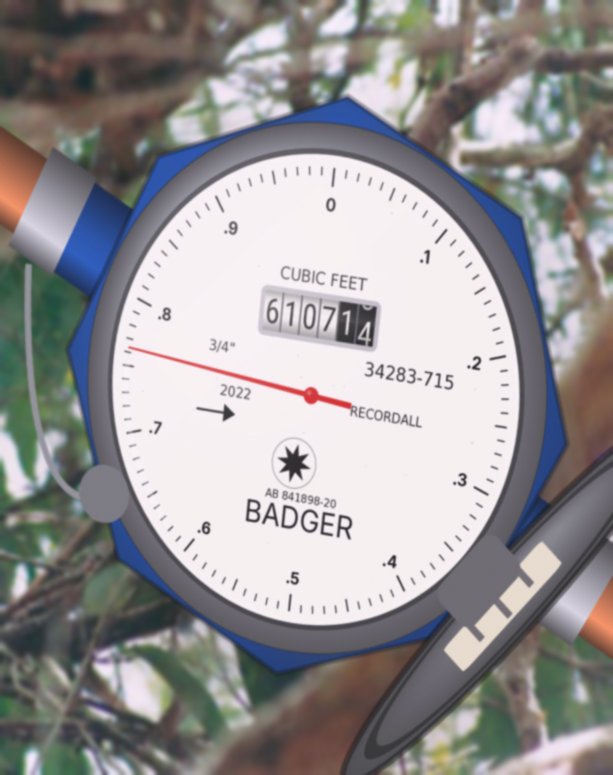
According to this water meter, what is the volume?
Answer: 610713.76 ft³
